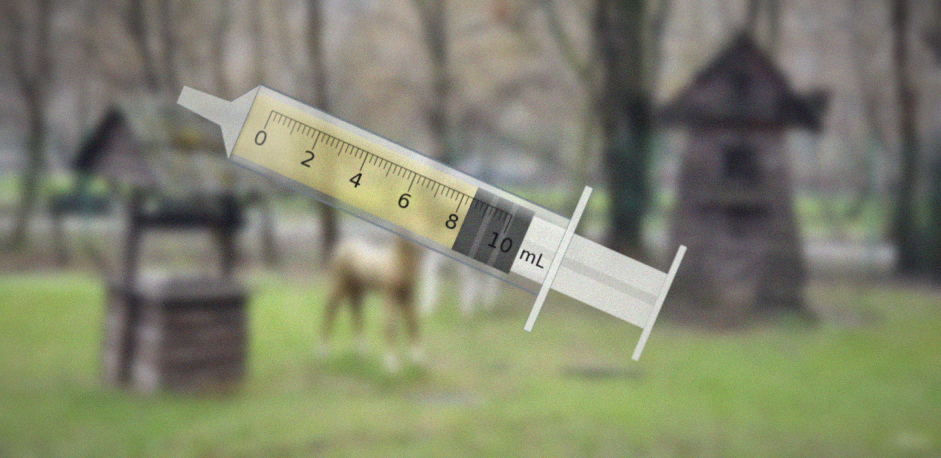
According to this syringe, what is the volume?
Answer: 8.4 mL
